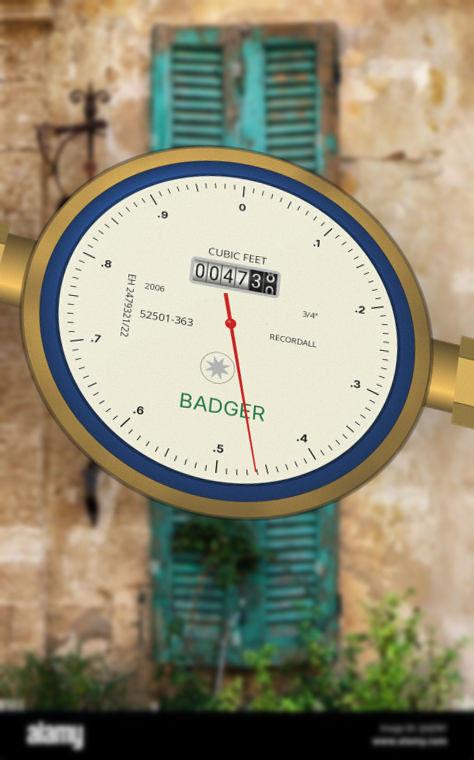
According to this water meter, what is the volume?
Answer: 4738.46 ft³
